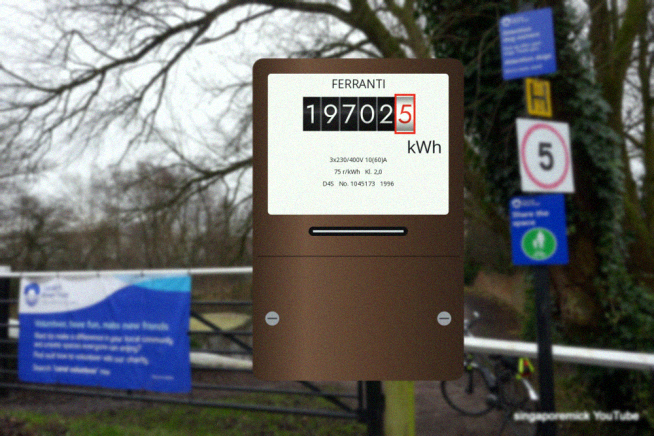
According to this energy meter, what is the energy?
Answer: 19702.5 kWh
